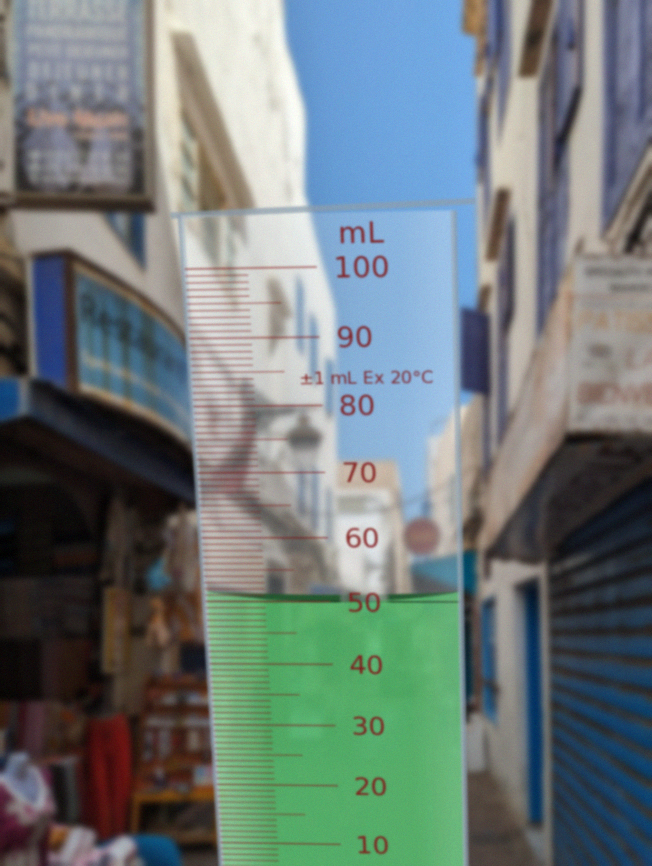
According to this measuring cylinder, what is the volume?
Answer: 50 mL
